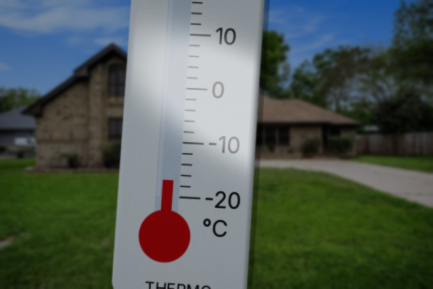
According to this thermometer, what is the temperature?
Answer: -17 °C
